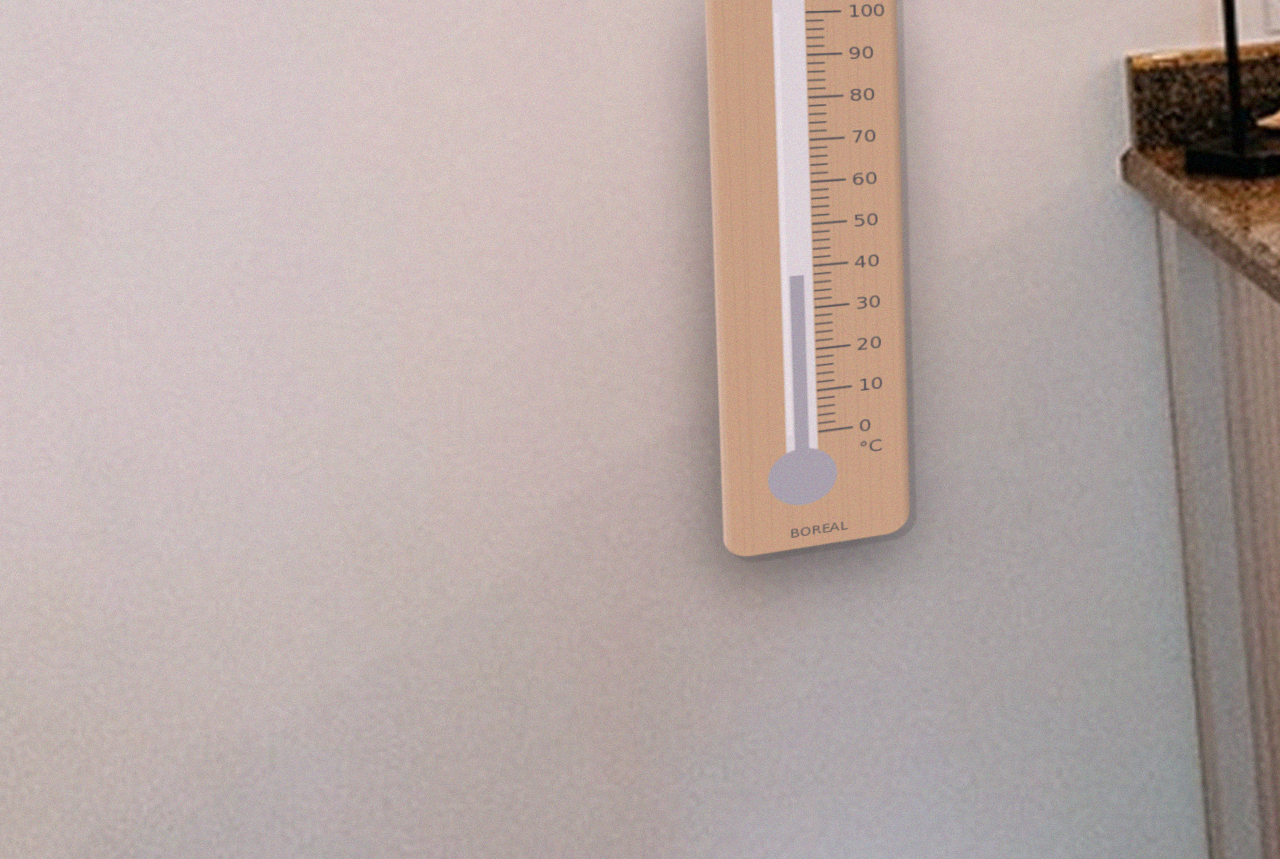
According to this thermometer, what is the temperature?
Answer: 38 °C
